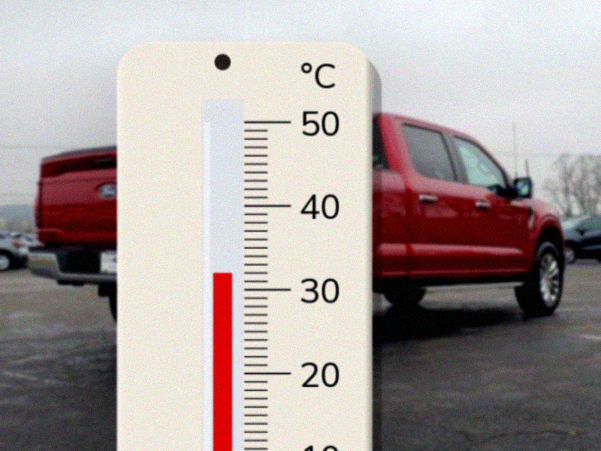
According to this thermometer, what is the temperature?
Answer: 32 °C
